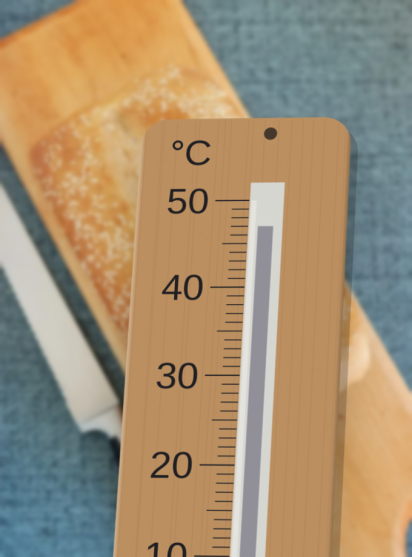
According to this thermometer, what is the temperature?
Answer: 47 °C
